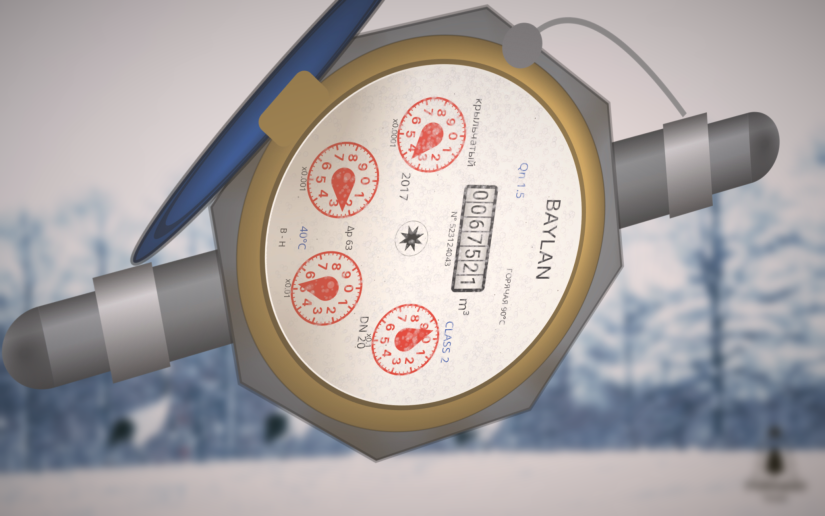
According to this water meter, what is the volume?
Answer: 67520.9523 m³
